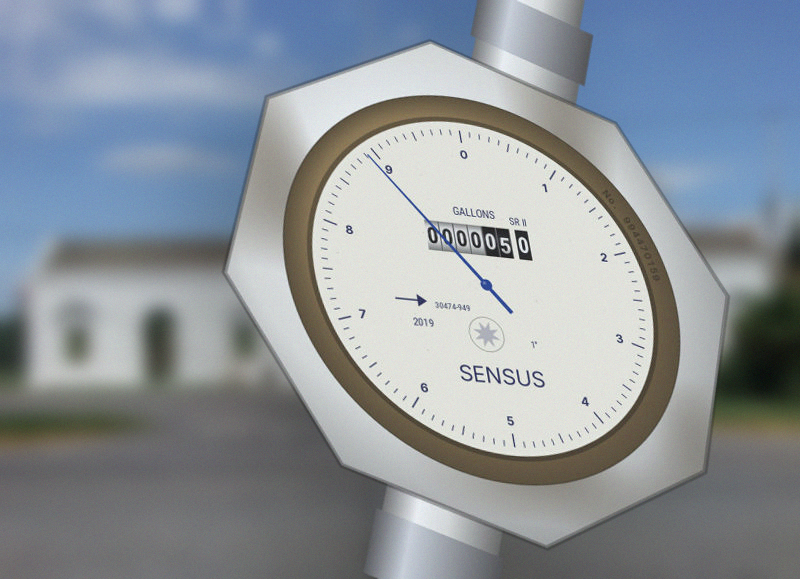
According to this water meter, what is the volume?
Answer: 48.9 gal
